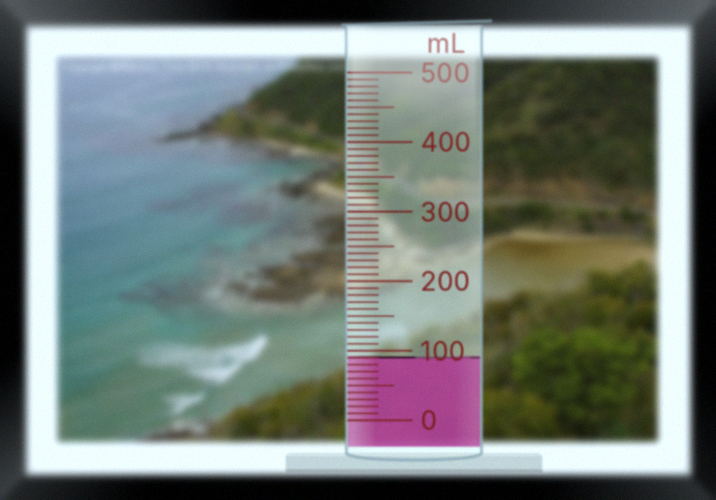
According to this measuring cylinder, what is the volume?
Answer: 90 mL
